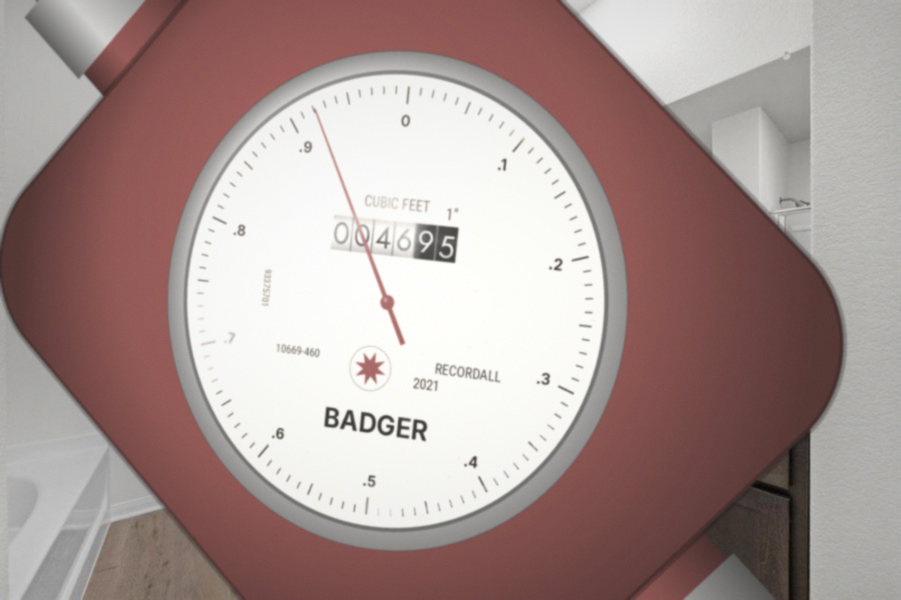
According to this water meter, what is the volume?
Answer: 4694.92 ft³
